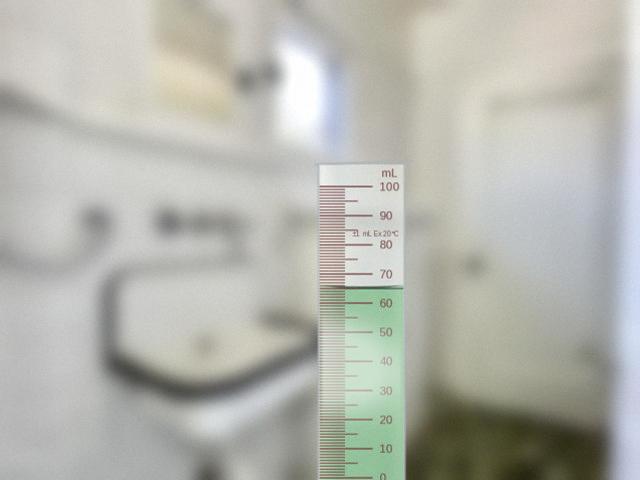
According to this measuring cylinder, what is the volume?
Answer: 65 mL
